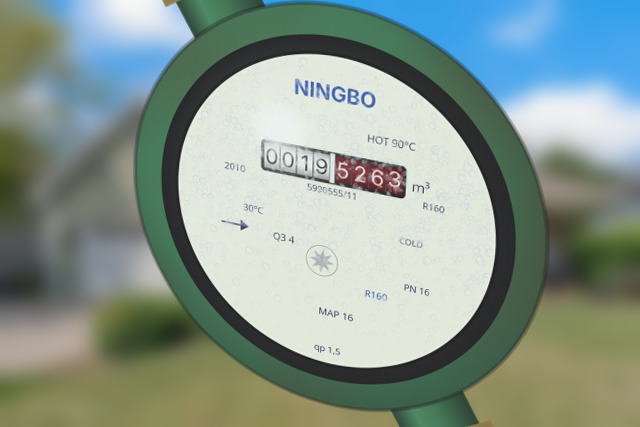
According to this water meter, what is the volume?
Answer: 19.5263 m³
